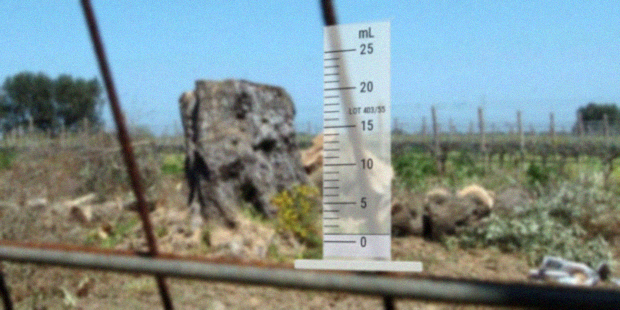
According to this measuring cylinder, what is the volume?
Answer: 1 mL
